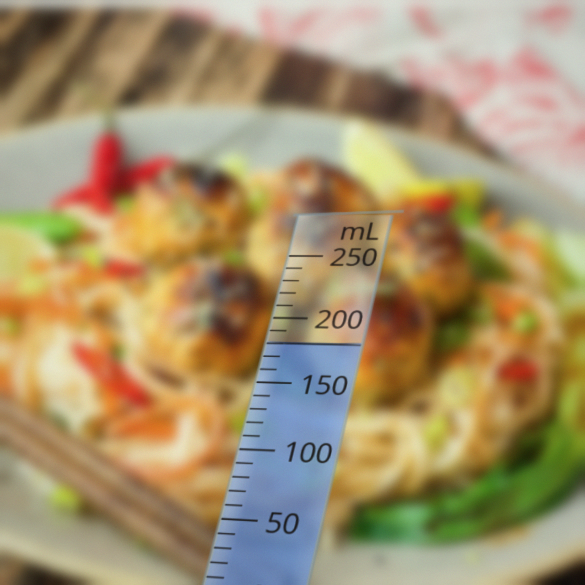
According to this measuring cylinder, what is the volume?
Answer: 180 mL
